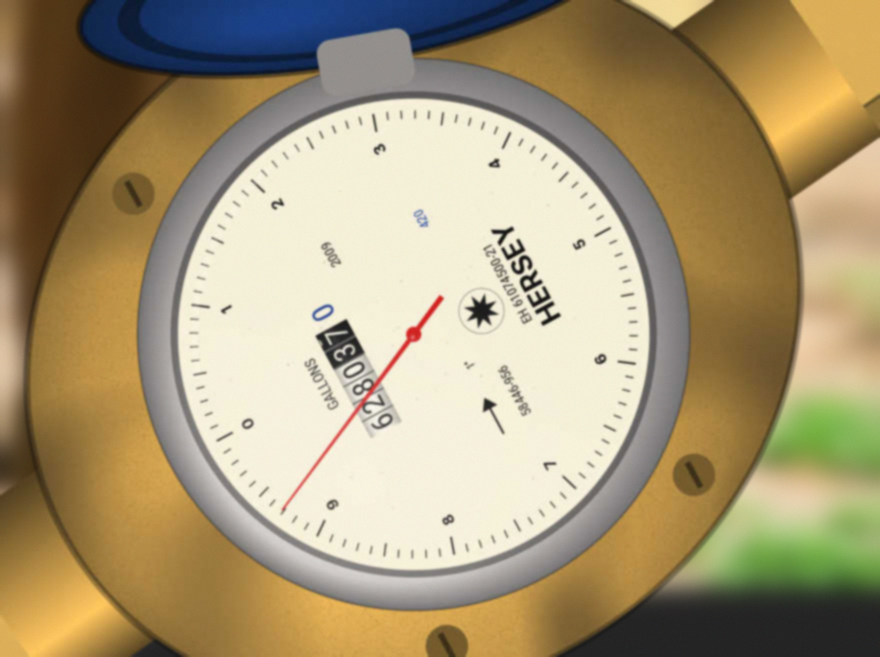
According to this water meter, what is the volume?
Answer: 6280369.3 gal
